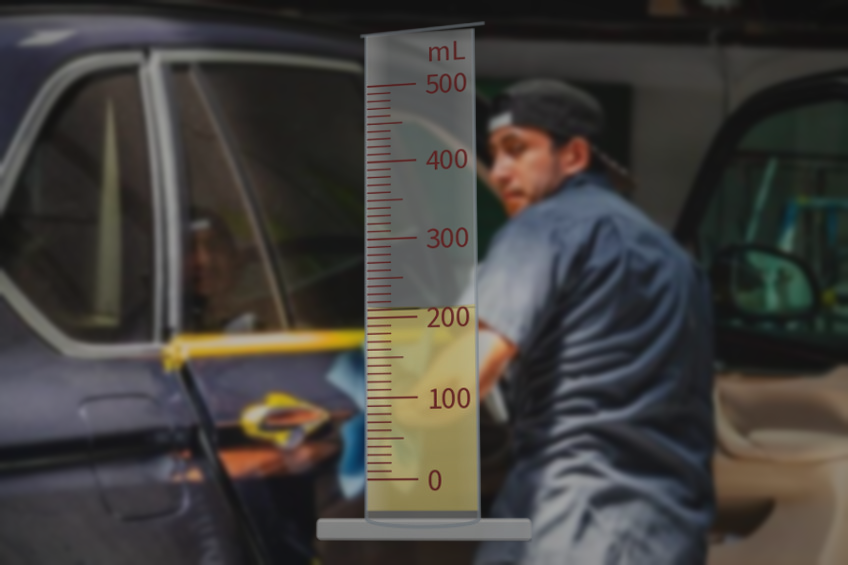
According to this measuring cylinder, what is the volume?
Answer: 210 mL
